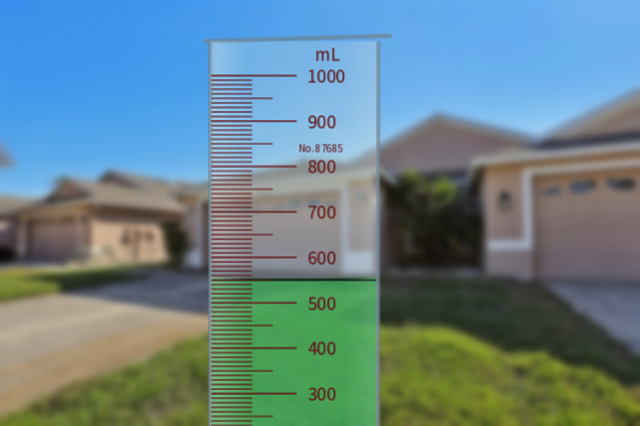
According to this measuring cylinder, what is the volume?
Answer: 550 mL
